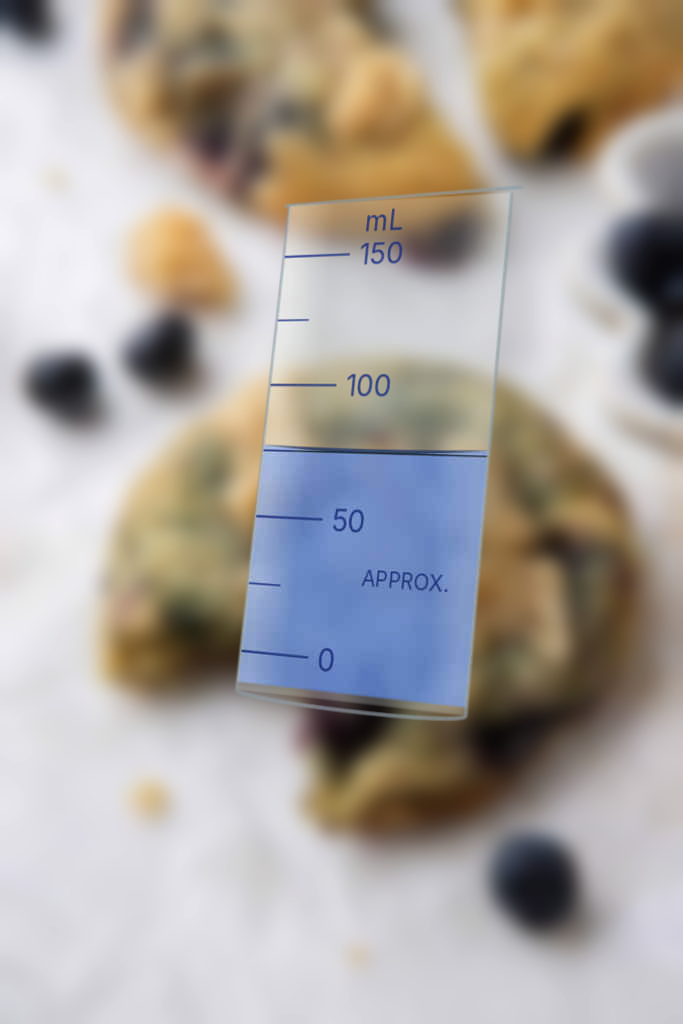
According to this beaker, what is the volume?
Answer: 75 mL
